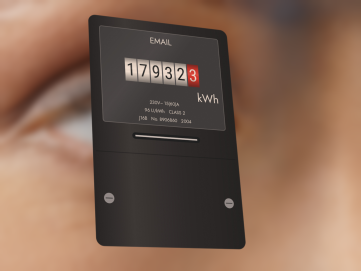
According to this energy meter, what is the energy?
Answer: 17932.3 kWh
